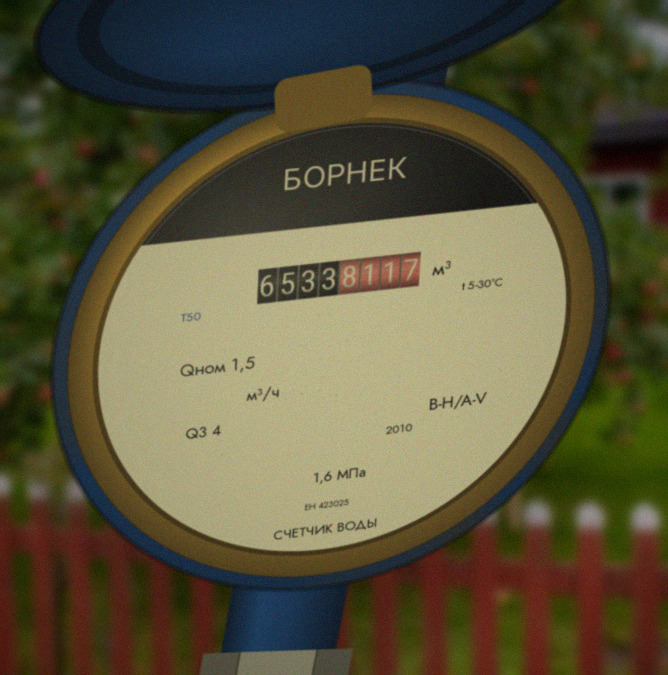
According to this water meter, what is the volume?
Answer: 6533.8117 m³
